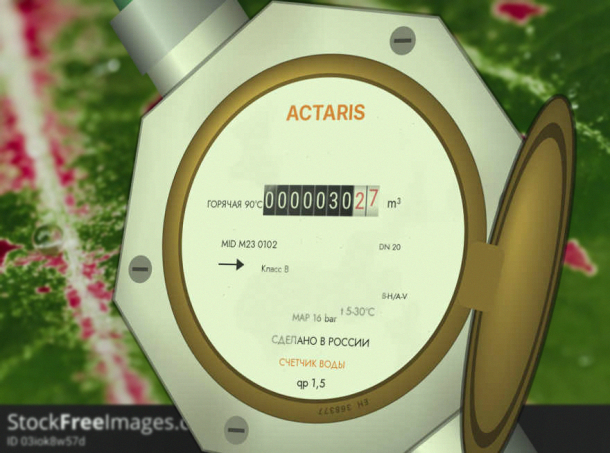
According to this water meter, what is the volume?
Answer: 30.27 m³
